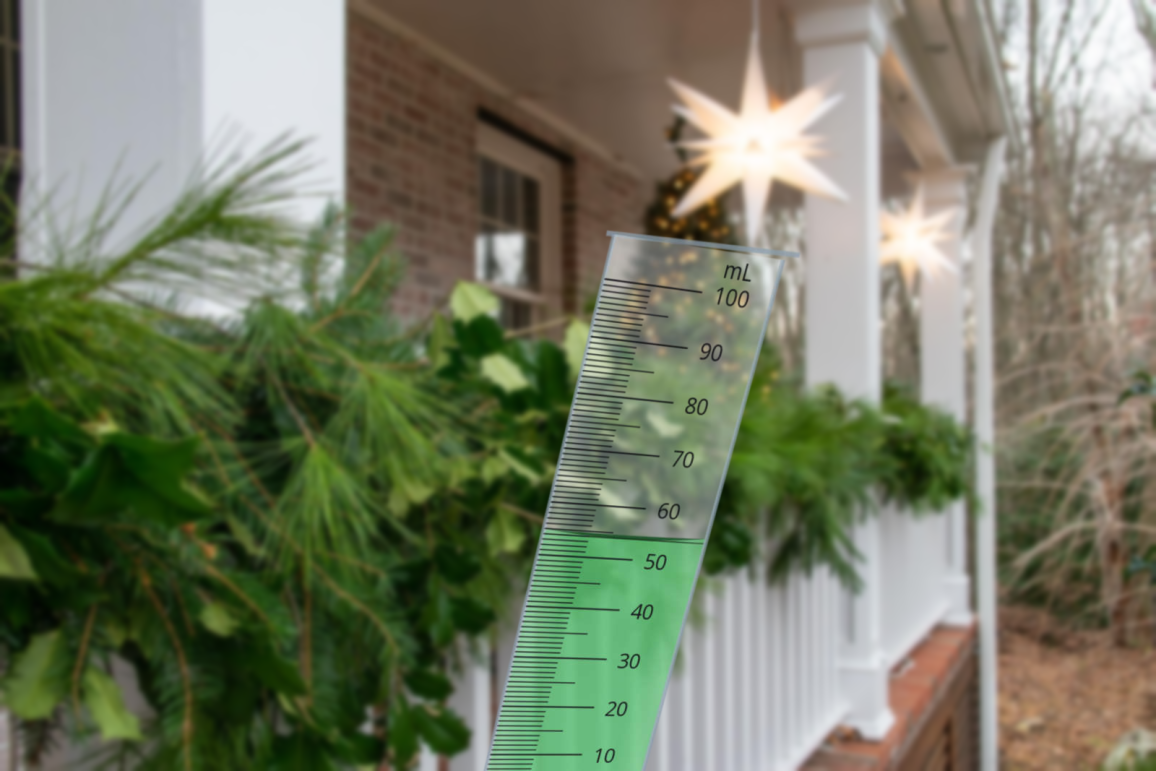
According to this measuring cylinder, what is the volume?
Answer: 54 mL
